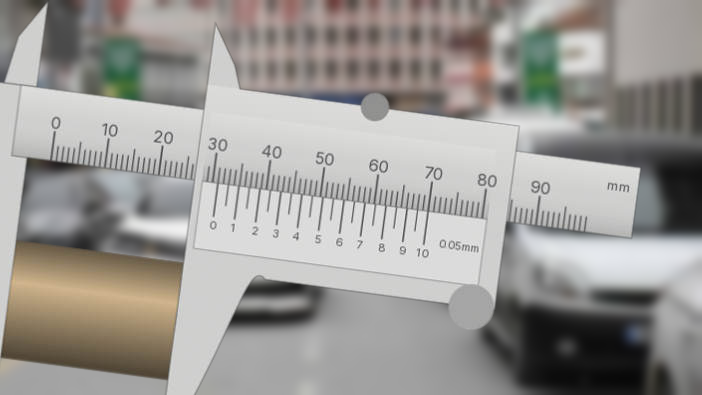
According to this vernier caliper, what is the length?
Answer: 31.0 mm
